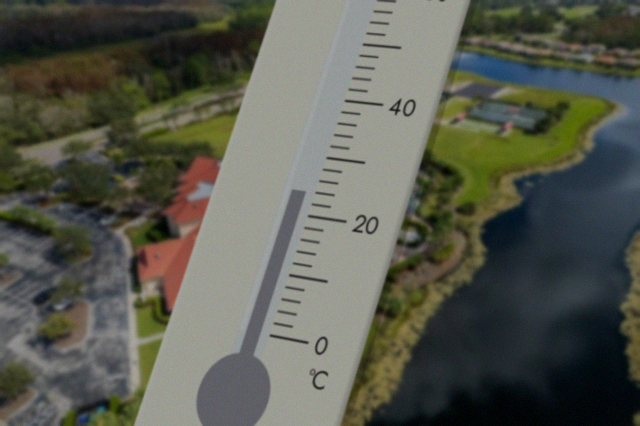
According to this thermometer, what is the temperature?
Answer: 24 °C
